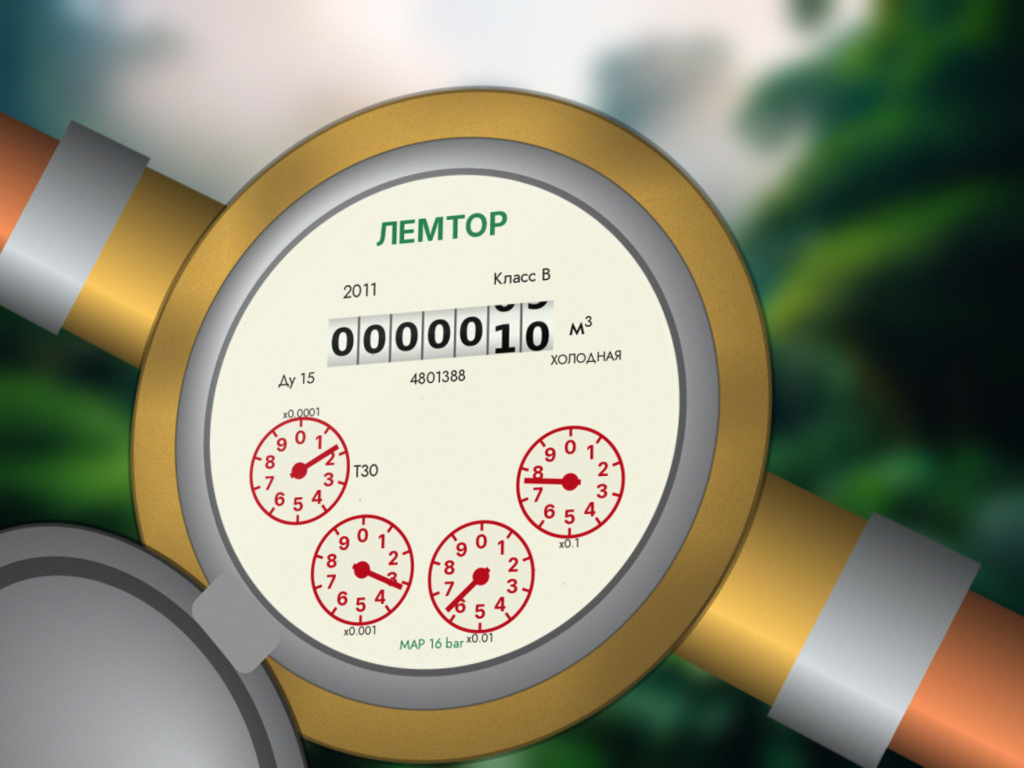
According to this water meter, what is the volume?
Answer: 9.7631 m³
